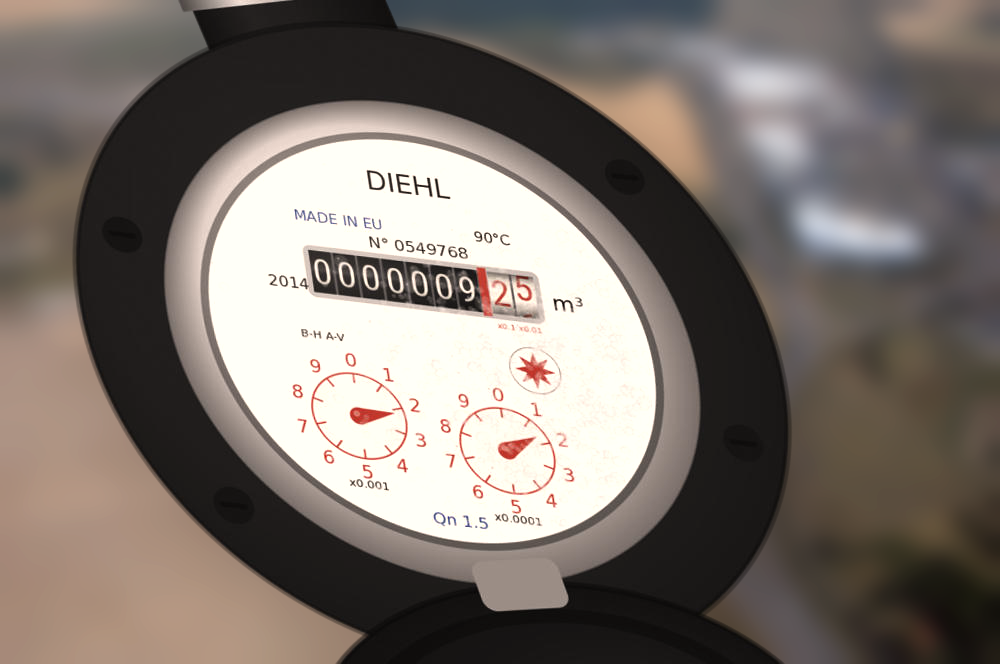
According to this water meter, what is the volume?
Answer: 9.2521 m³
